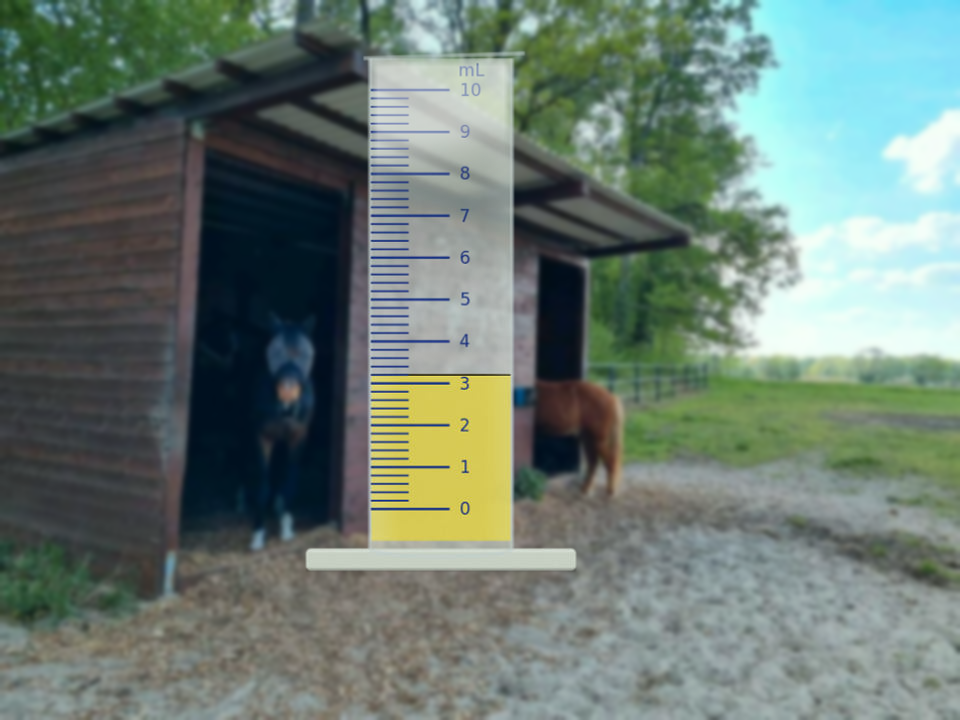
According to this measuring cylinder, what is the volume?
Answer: 3.2 mL
